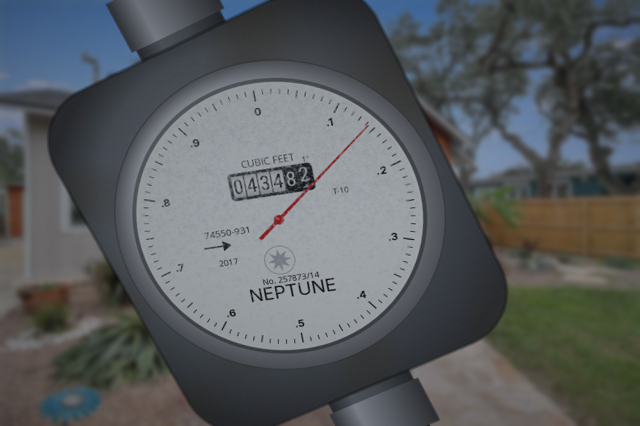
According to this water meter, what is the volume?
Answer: 43482.14 ft³
